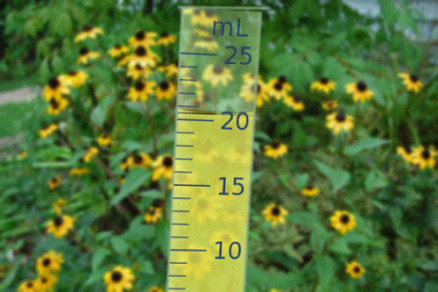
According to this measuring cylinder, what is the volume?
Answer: 20.5 mL
